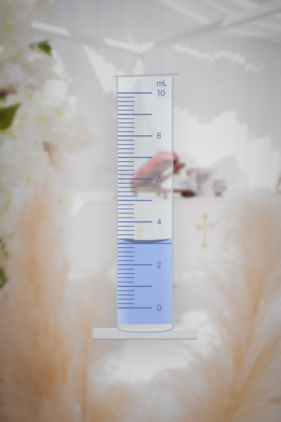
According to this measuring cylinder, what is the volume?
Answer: 3 mL
